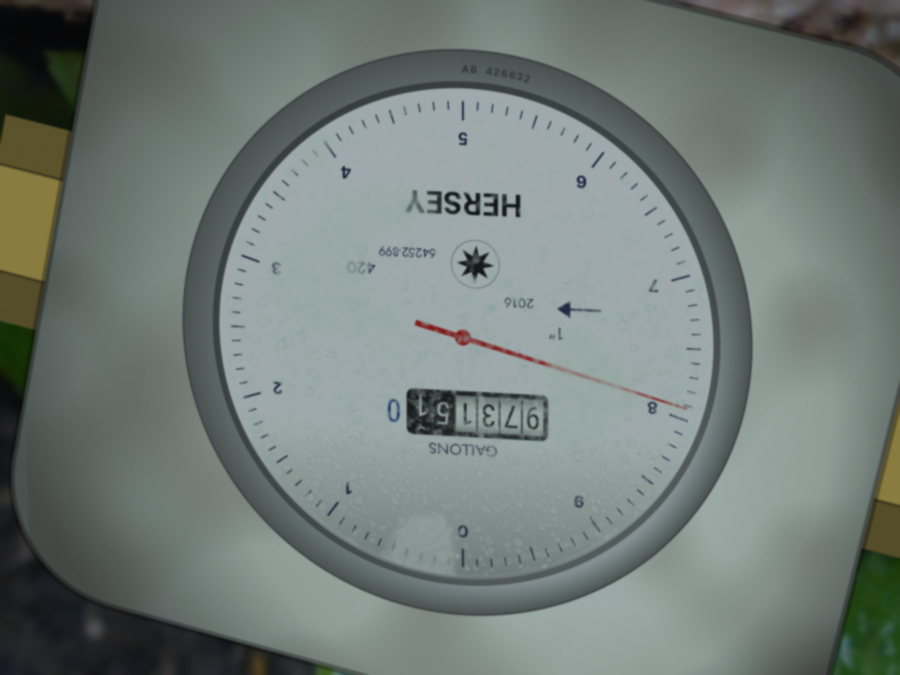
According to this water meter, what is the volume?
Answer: 9731507.9 gal
